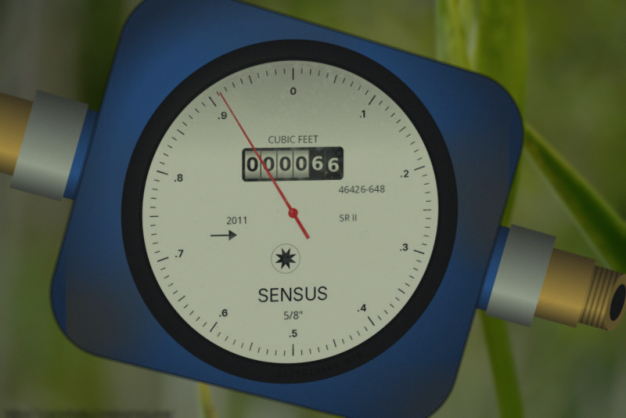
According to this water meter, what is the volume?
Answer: 65.91 ft³
